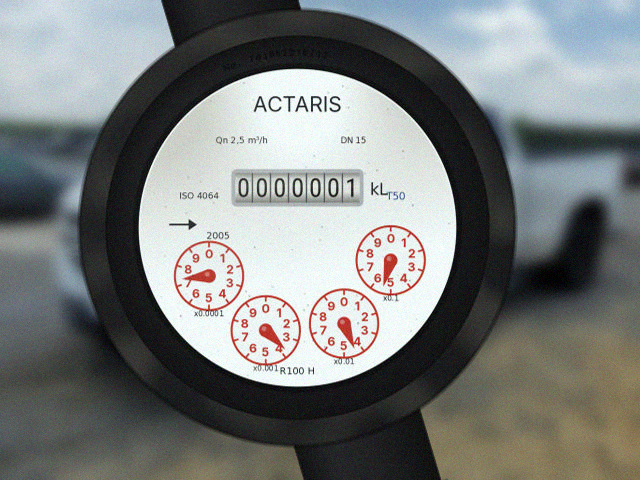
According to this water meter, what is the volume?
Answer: 1.5437 kL
